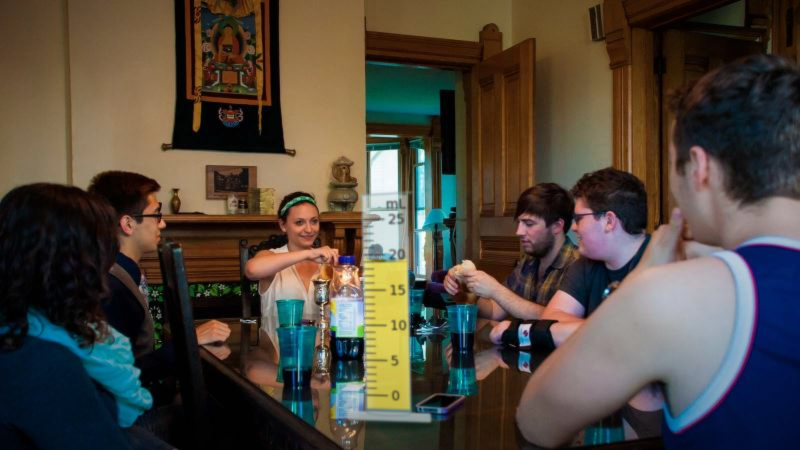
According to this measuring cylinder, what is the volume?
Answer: 19 mL
